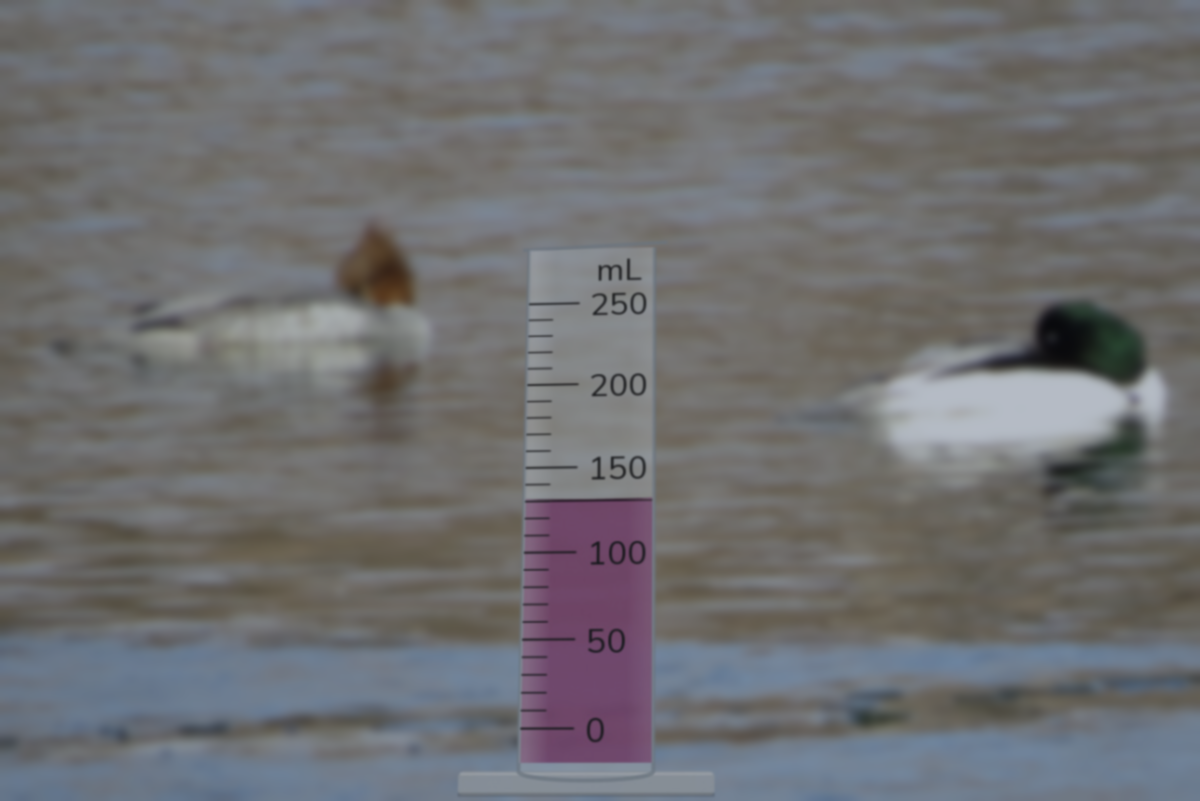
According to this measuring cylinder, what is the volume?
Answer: 130 mL
